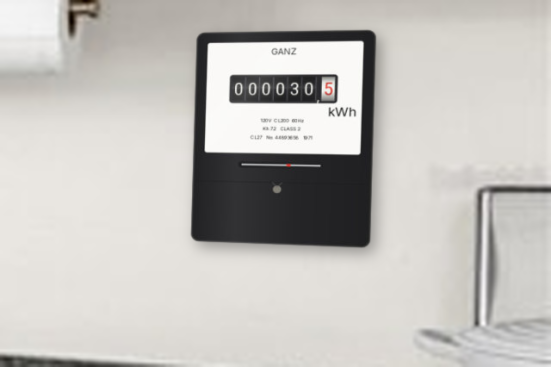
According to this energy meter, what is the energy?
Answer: 30.5 kWh
